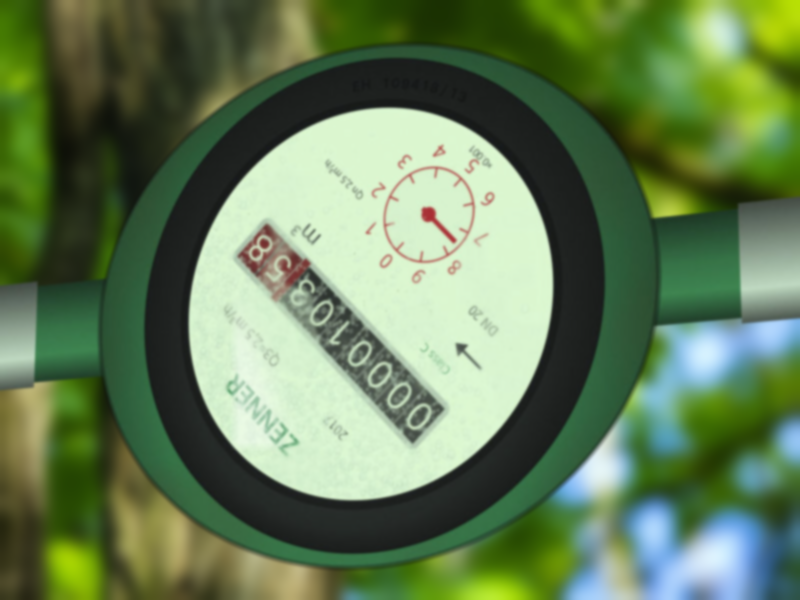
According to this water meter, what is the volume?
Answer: 103.587 m³
